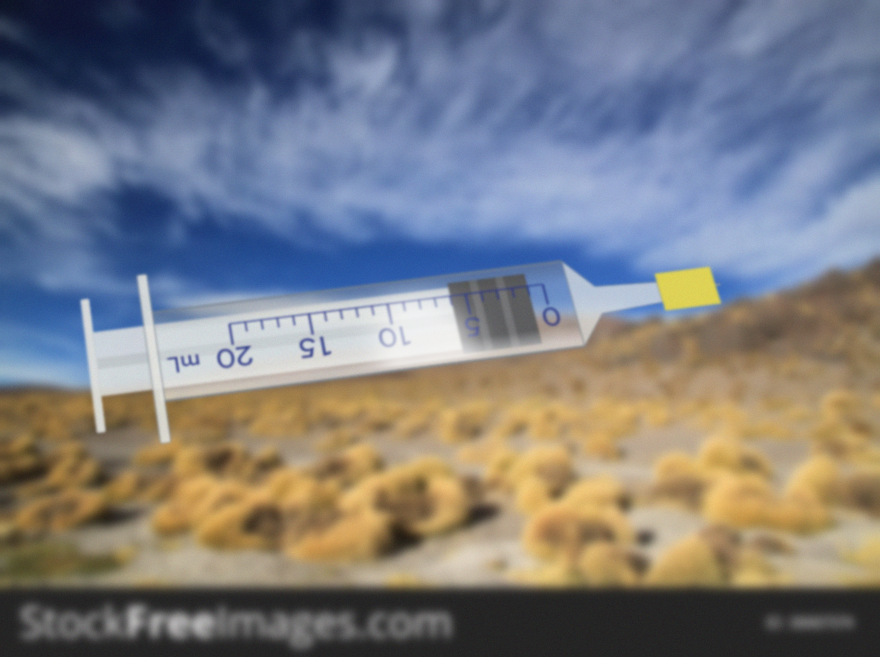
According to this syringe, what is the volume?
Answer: 1 mL
